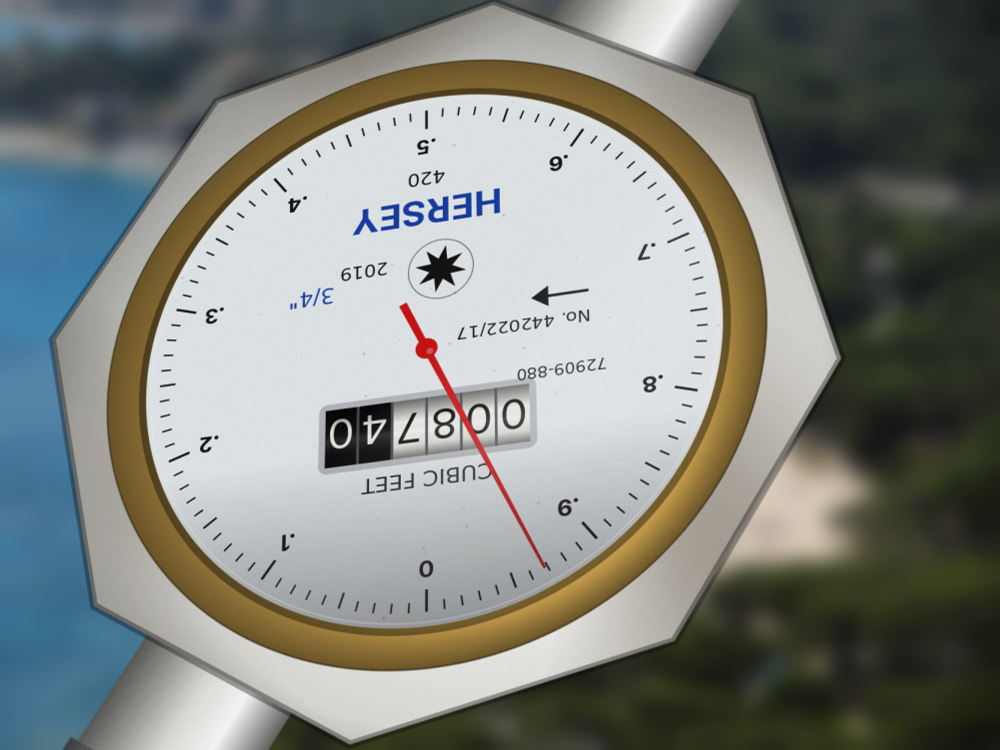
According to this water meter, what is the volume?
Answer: 8739.93 ft³
